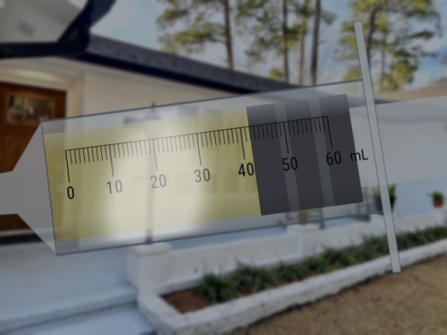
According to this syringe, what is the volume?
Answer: 42 mL
